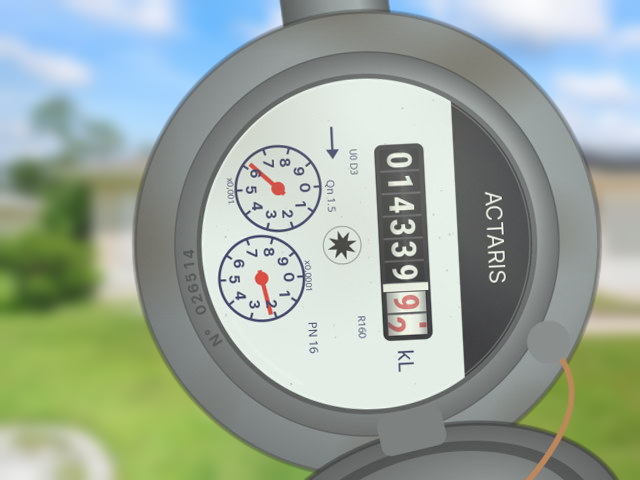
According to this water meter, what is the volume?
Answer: 14339.9162 kL
